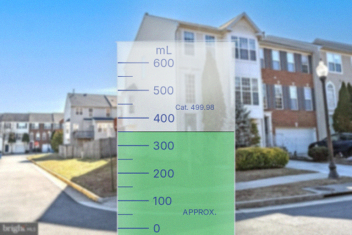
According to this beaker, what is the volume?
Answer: 350 mL
